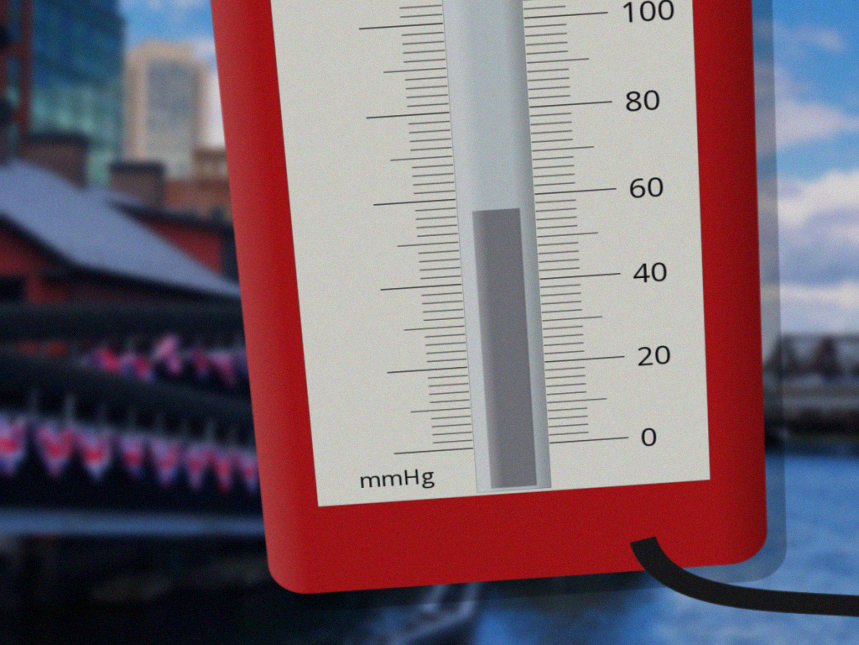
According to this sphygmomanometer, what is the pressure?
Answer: 57 mmHg
